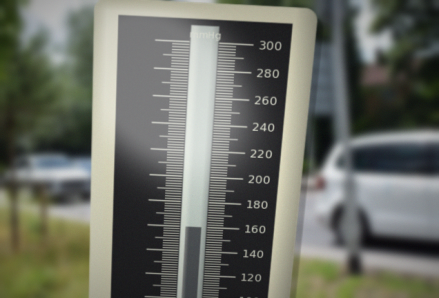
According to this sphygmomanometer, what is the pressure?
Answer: 160 mmHg
